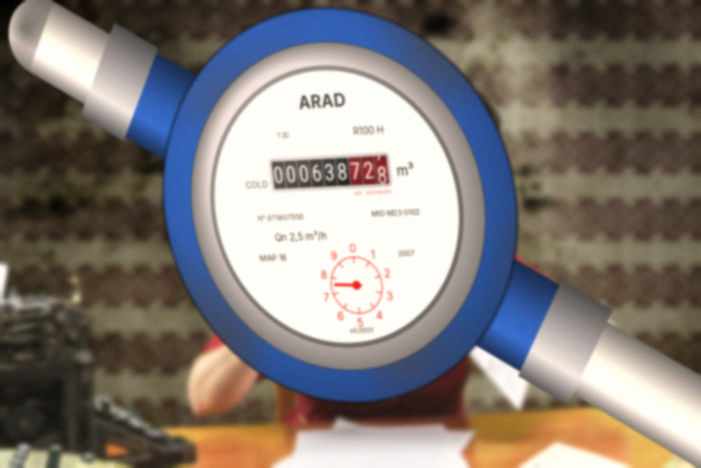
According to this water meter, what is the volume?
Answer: 638.7277 m³
